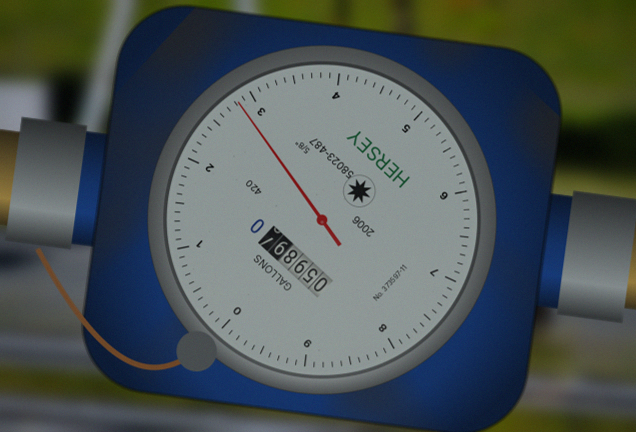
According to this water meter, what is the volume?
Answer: 598972.8 gal
